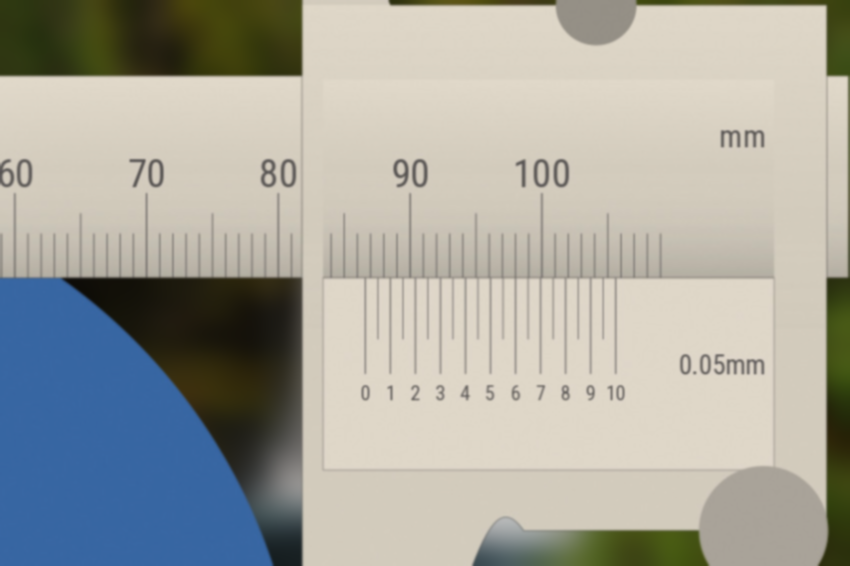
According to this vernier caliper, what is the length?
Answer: 86.6 mm
